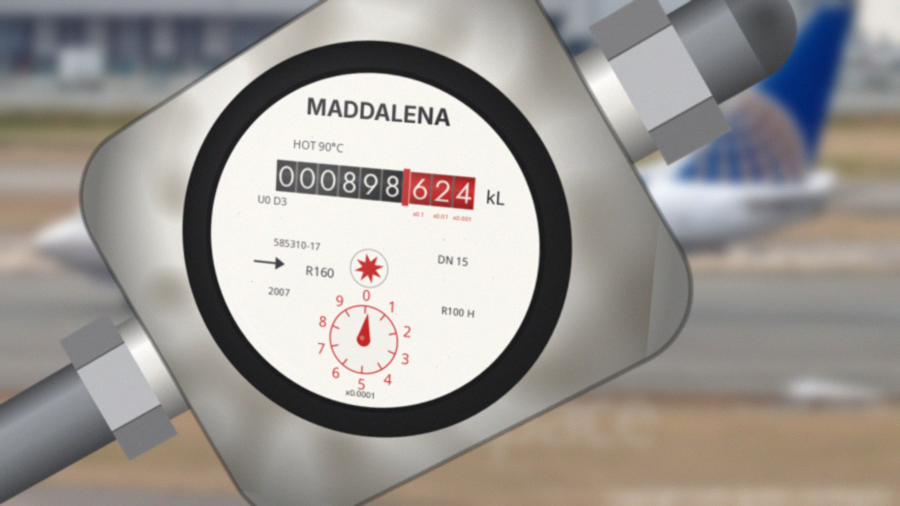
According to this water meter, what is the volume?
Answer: 898.6240 kL
